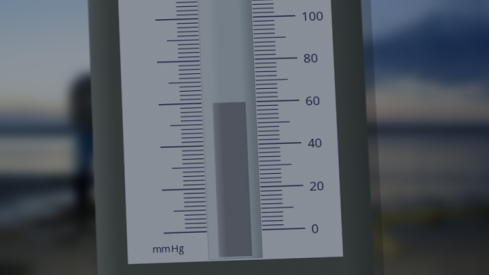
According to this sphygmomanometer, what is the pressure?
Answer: 60 mmHg
